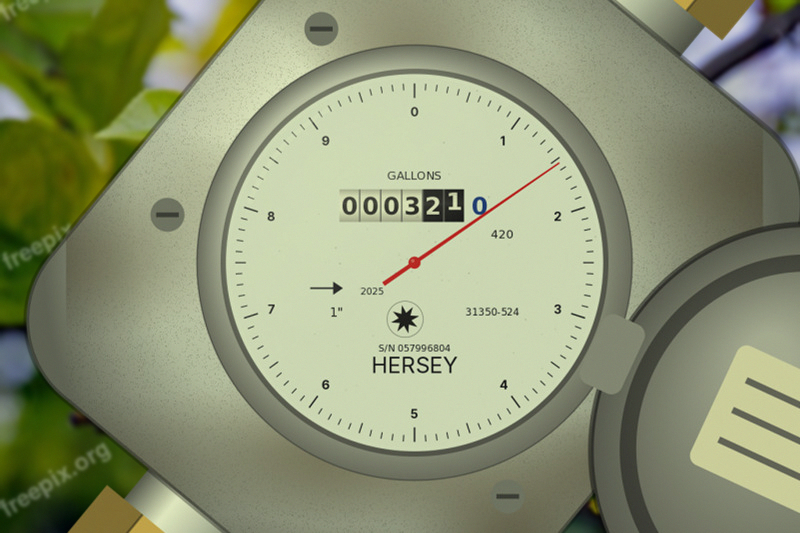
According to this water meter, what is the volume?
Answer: 3211.5 gal
